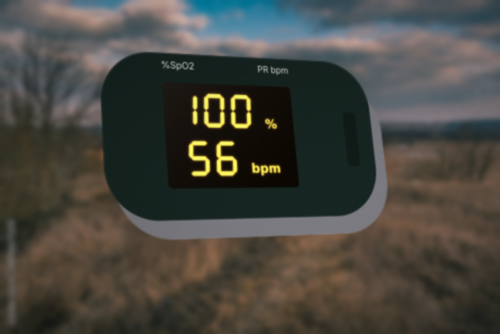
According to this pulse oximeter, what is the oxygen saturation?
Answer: 100 %
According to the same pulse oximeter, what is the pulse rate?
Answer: 56 bpm
